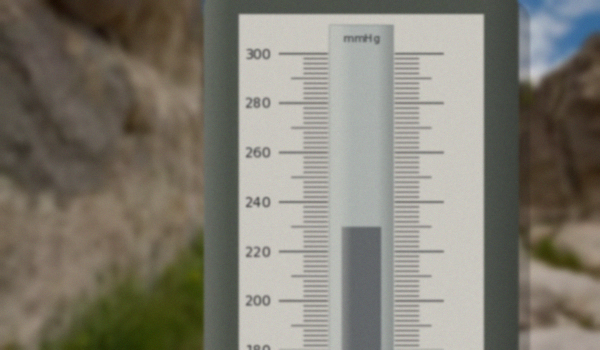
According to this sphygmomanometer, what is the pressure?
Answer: 230 mmHg
